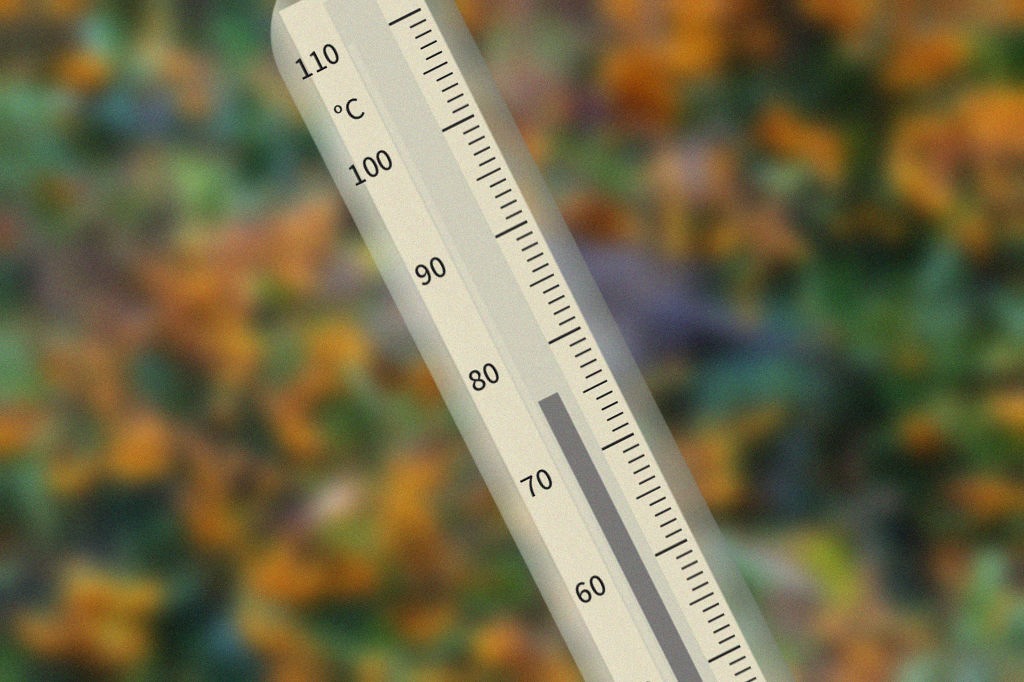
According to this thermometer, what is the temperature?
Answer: 76 °C
